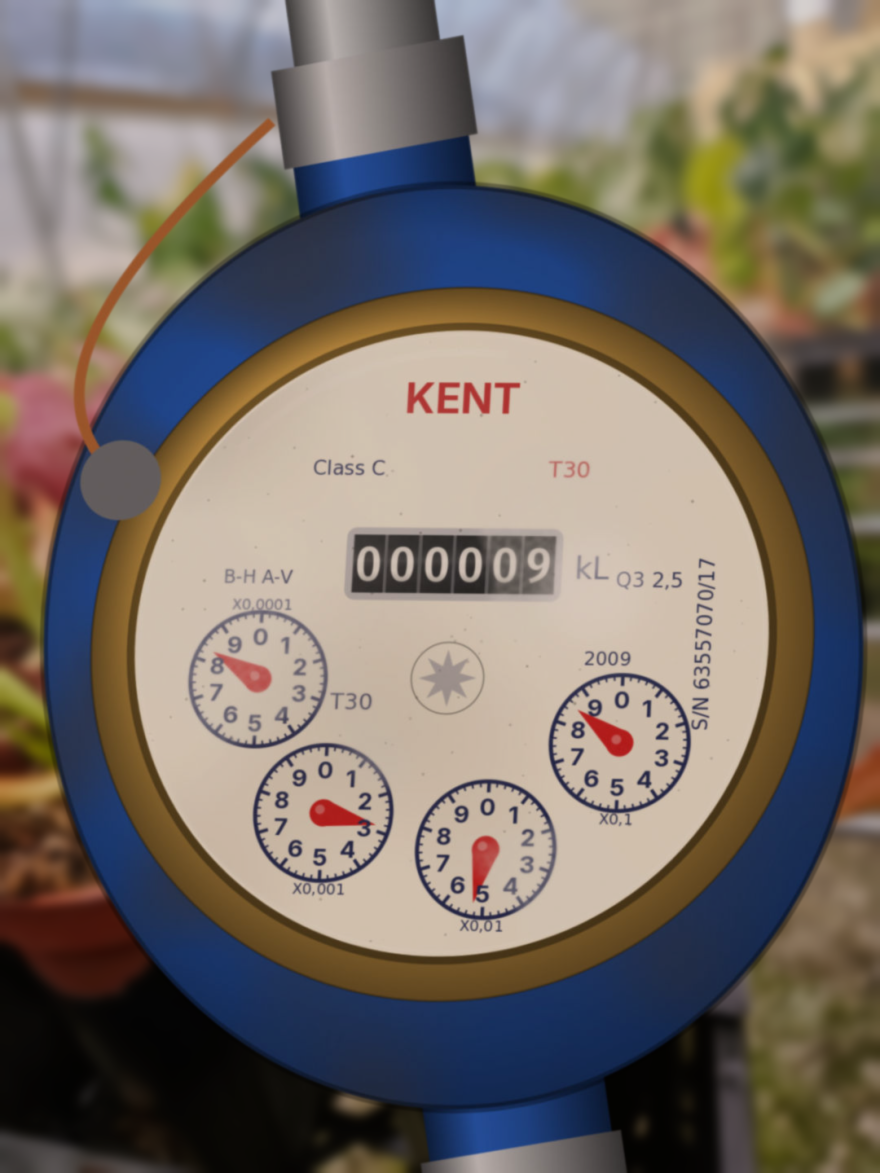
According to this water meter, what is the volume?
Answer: 9.8528 kL
